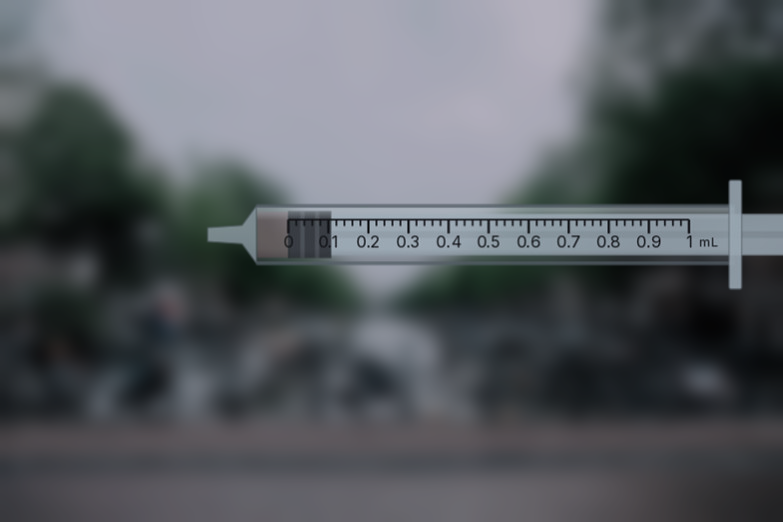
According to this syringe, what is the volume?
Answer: 0 mL
